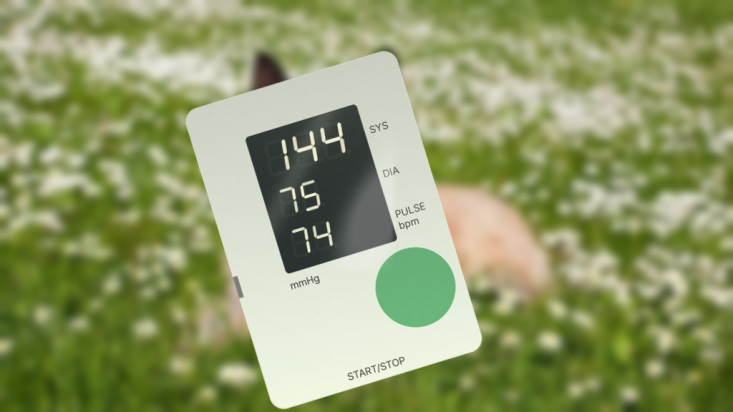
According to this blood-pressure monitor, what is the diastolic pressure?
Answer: 75 mmHg
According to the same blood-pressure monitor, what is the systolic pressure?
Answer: 144 mmHg
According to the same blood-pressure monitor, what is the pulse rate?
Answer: 74 bpm
